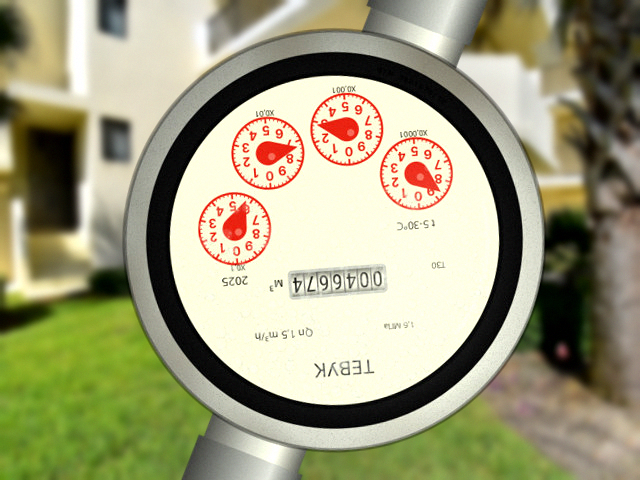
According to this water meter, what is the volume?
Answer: 46674.5728 m³
